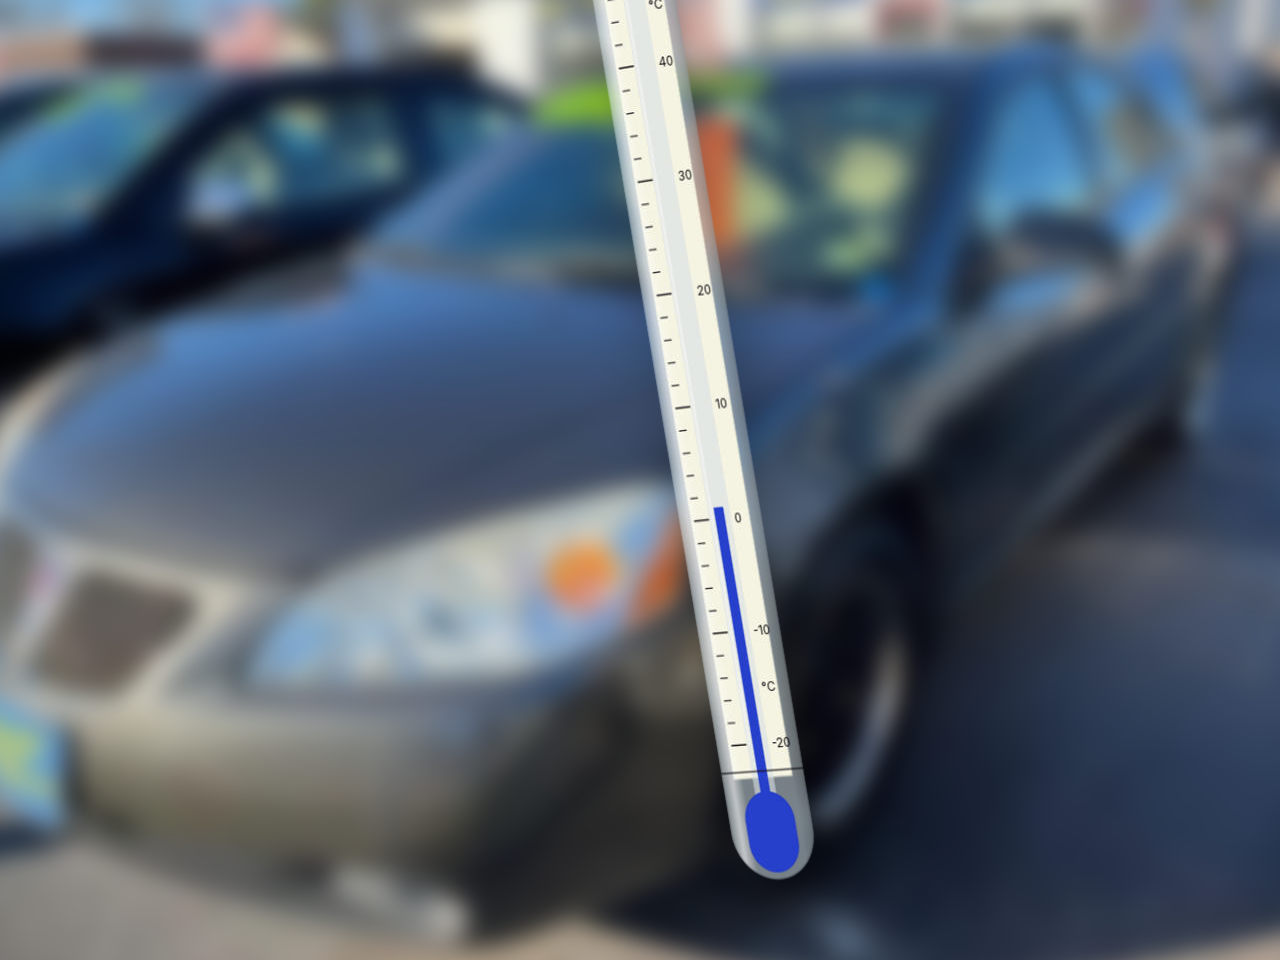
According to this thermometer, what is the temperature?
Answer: 1 °C
